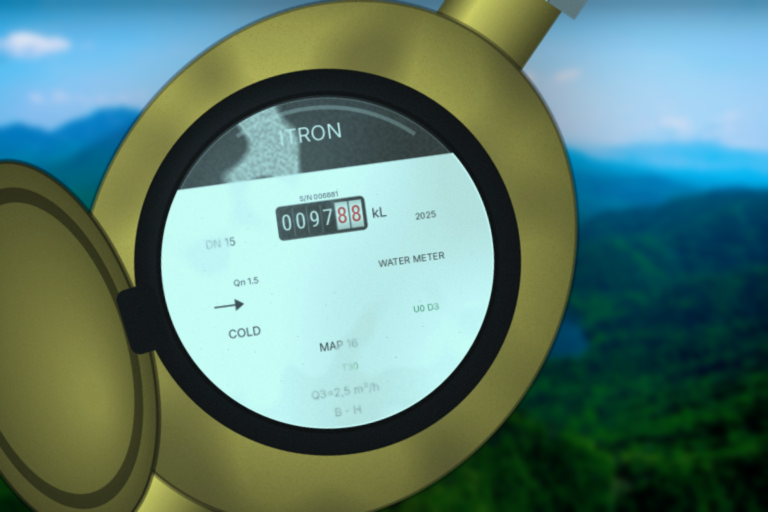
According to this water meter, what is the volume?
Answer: 97.88 kL
